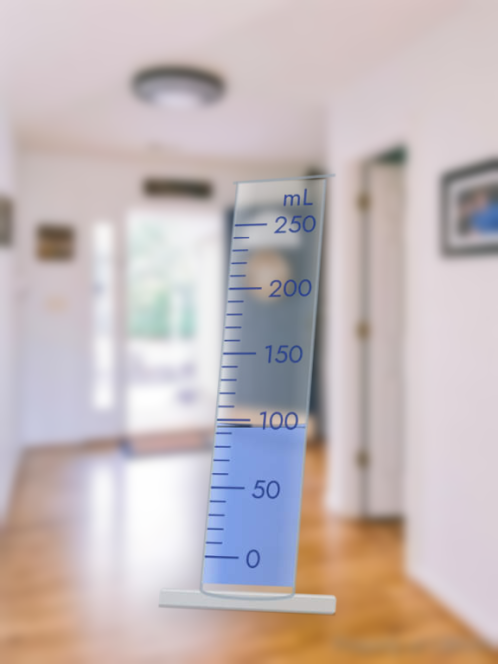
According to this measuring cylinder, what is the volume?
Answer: 95 mL
